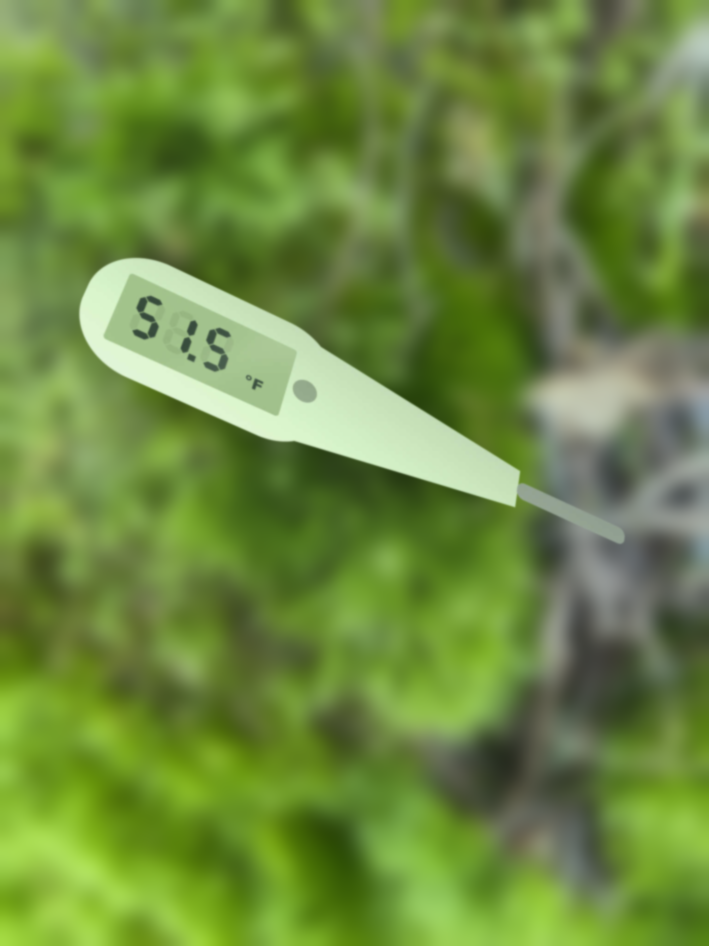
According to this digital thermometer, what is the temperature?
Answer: 51.5 °F
